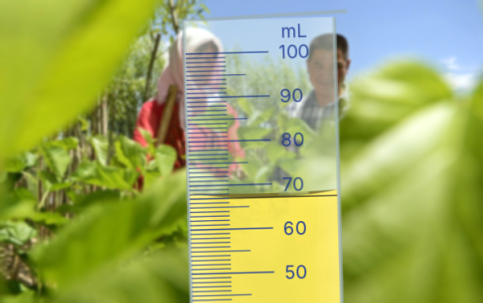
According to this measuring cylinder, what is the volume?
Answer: 67 mL
